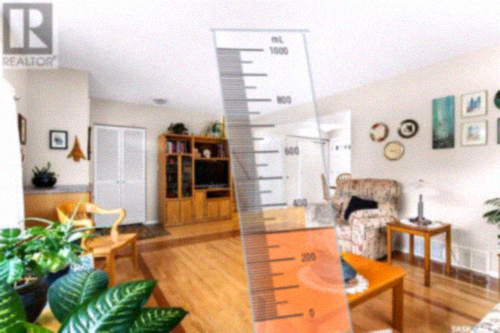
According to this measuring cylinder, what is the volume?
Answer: 300 mL
